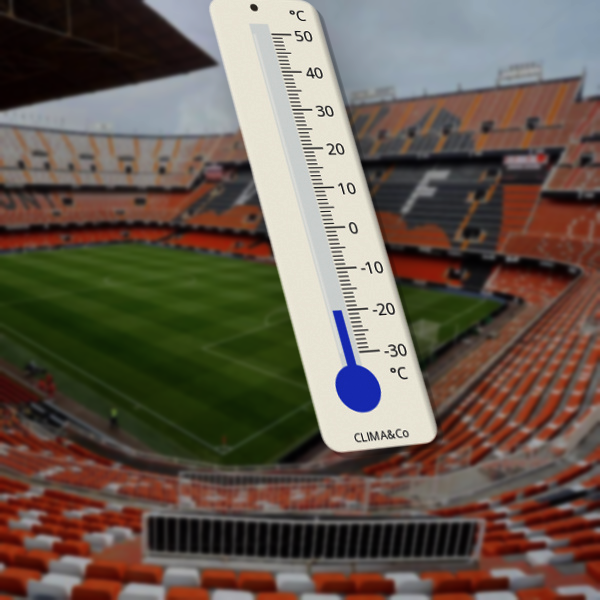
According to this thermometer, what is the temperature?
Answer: -20 °C
